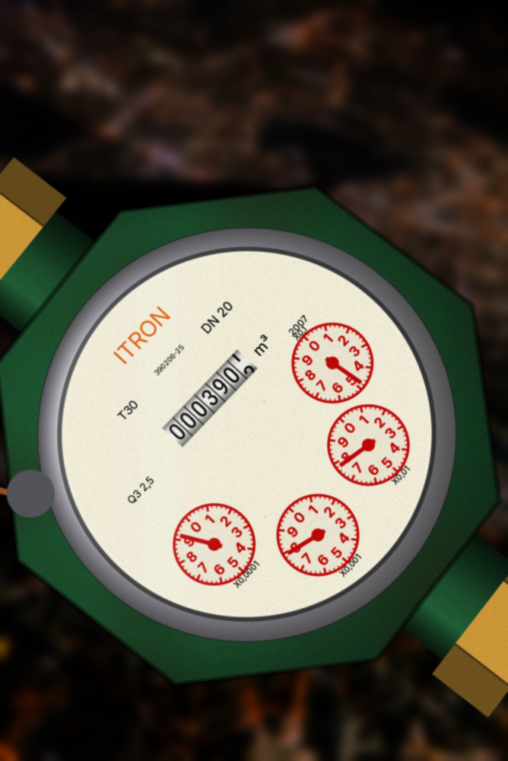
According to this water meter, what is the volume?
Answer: 3901.4779 m³
